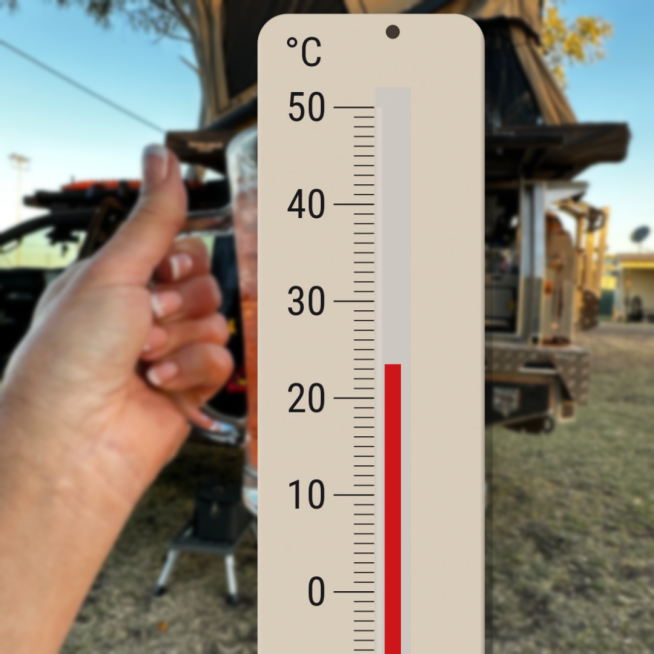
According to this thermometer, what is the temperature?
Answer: 23.5 °C
